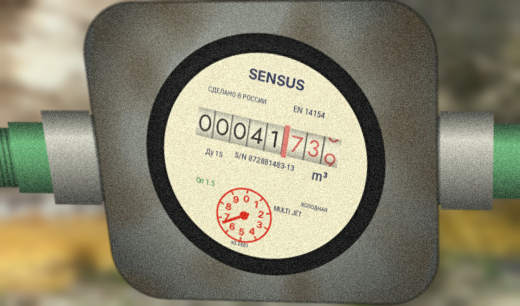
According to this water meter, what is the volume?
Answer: 41.7386 m³
